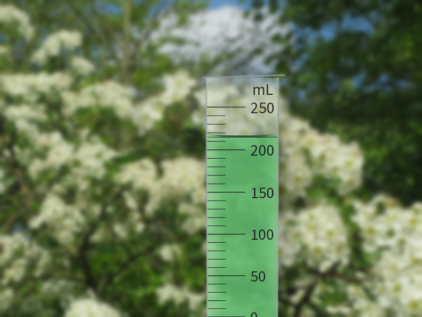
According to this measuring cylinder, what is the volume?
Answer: 215 mL
